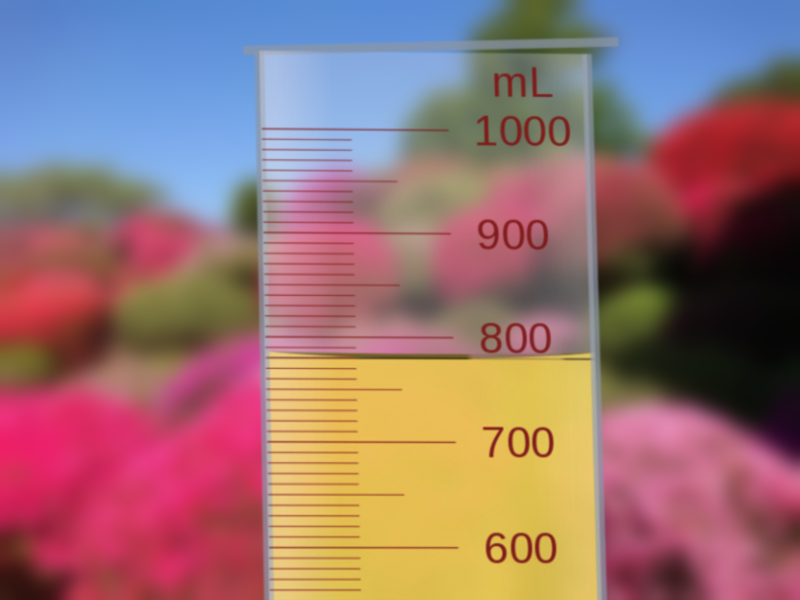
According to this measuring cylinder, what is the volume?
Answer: 780 mL
